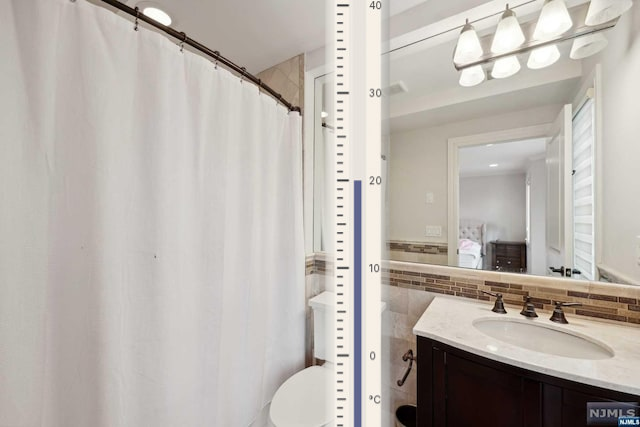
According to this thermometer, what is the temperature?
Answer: 20 °C
